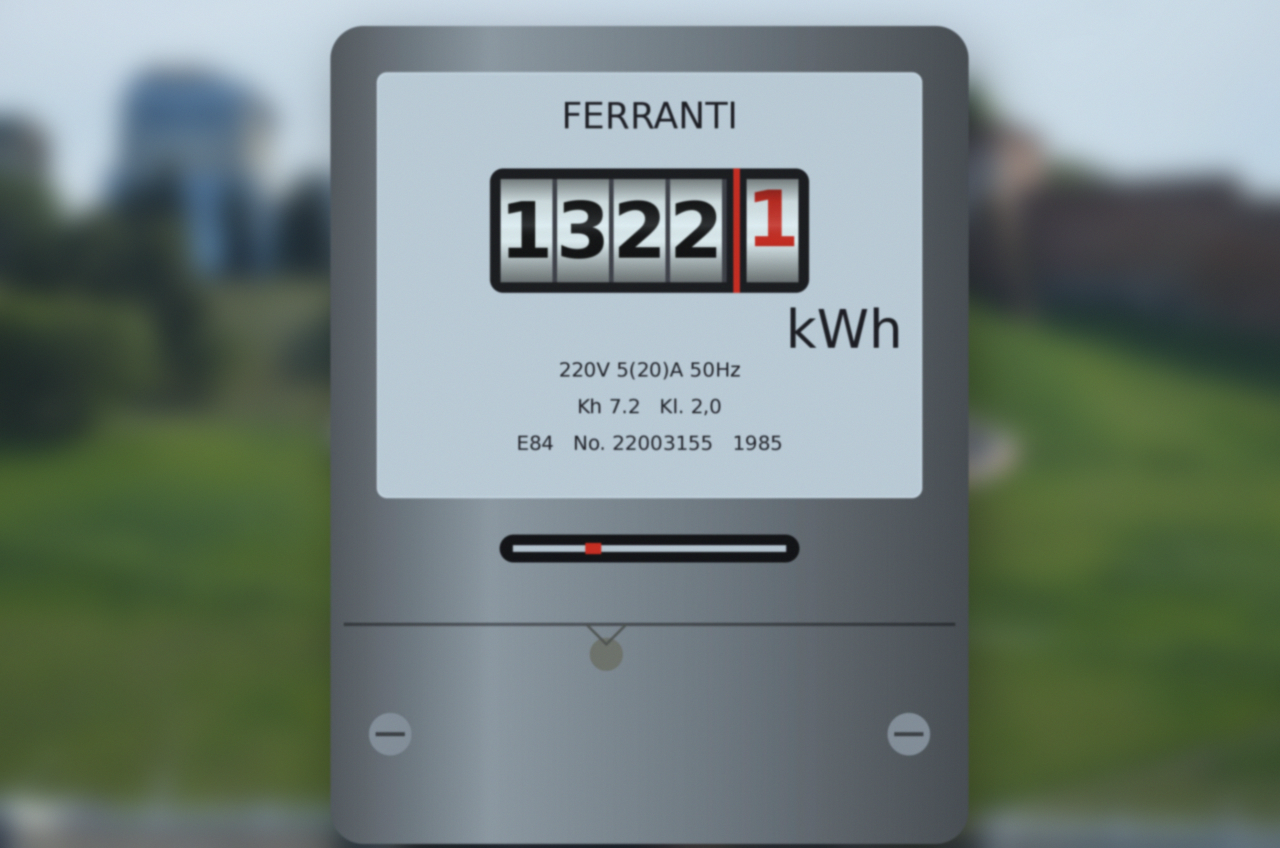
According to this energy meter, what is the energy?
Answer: 1322.1 kWh
